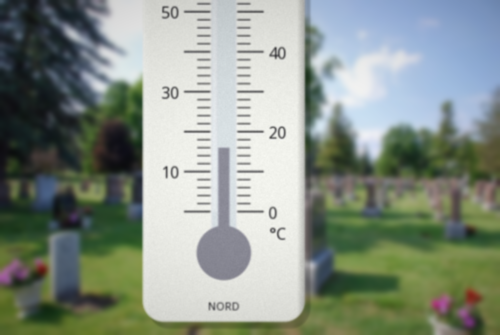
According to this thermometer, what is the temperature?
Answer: 16 °C
